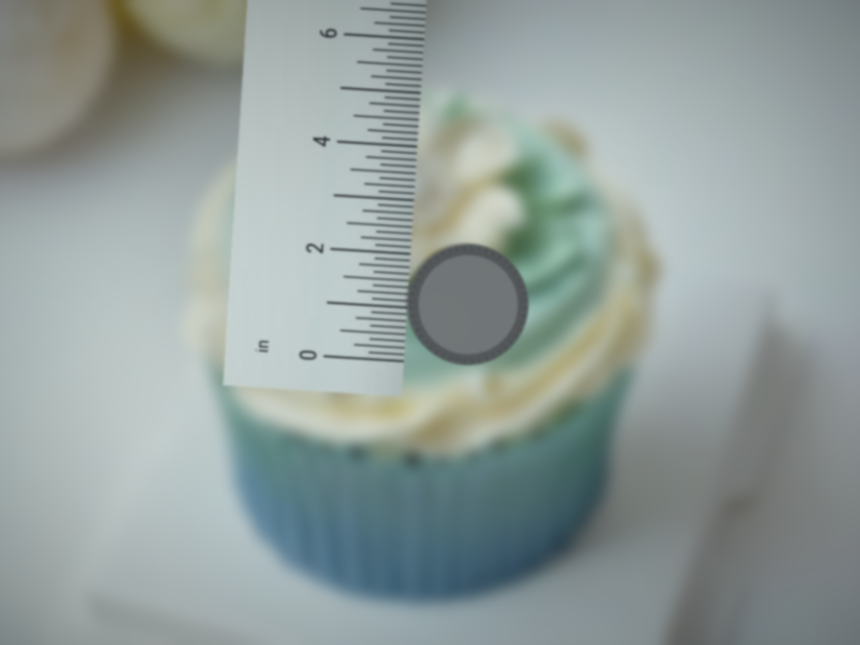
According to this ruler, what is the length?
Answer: 2.25 in
